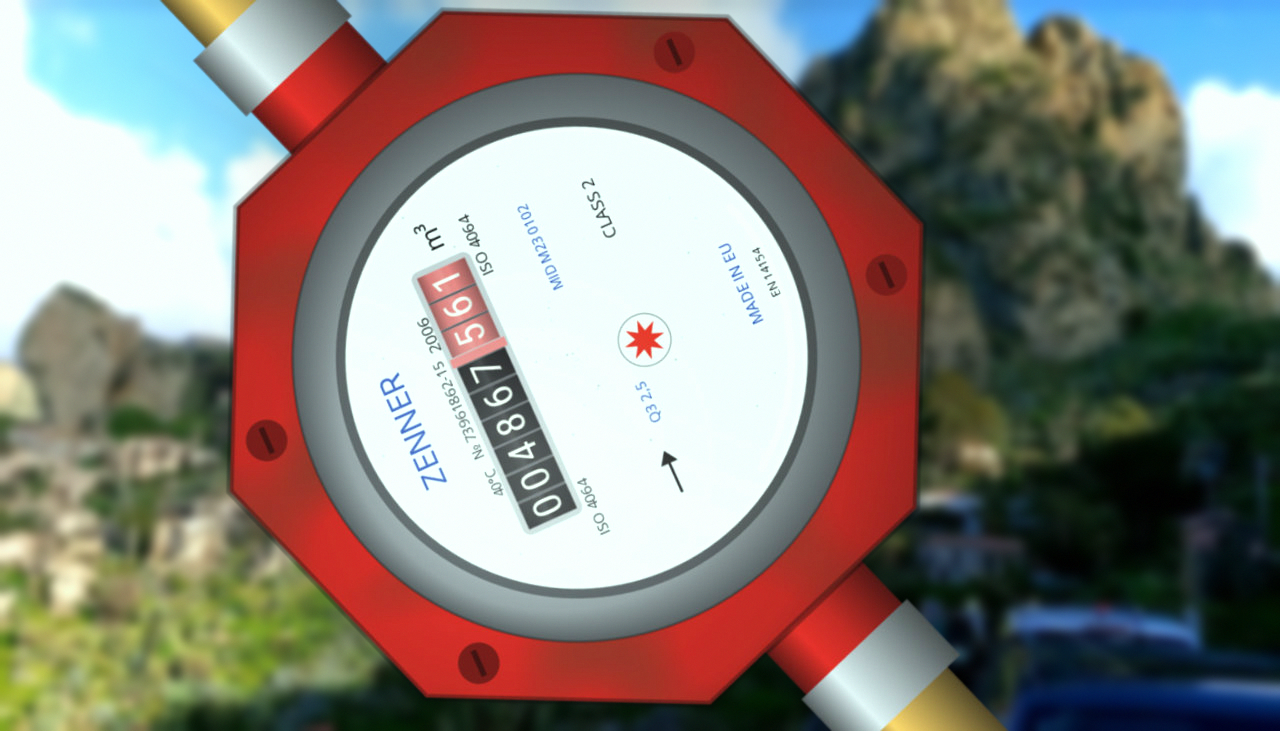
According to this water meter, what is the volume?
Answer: 4867.561 m³
